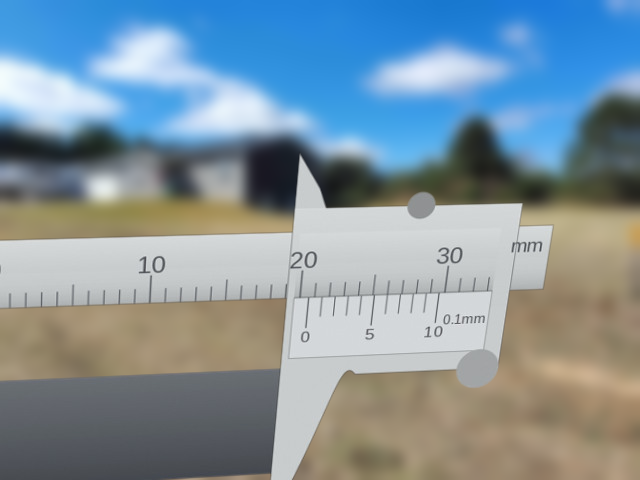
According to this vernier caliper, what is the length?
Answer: 20.6 mm
